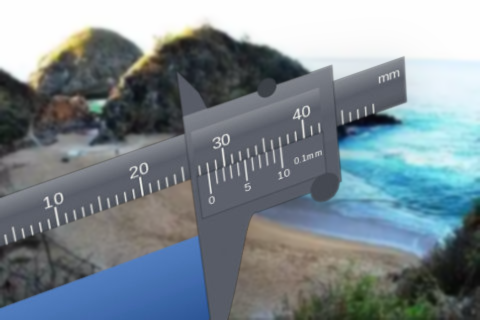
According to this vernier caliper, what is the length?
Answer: 28.0 mm
